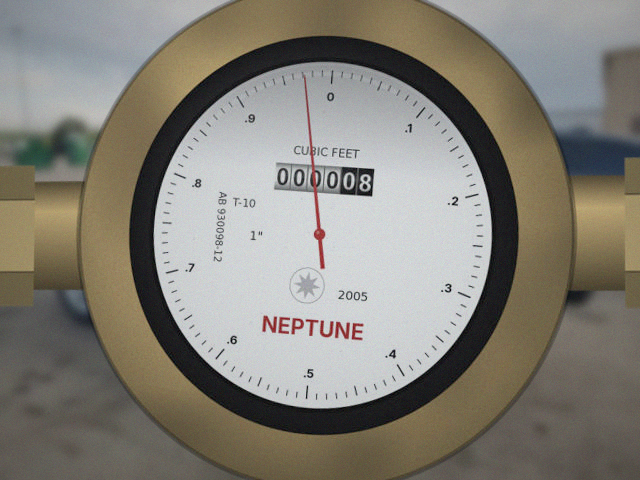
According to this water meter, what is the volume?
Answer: 7.97 ft³
